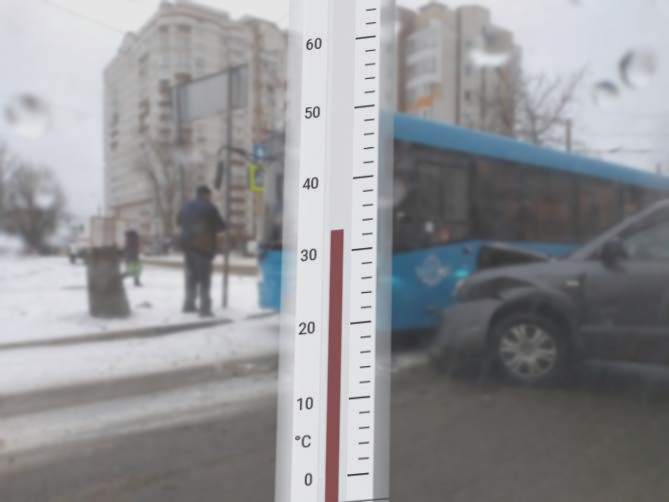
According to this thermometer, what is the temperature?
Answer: 33 °C
